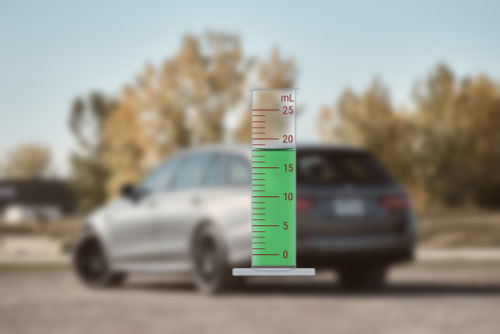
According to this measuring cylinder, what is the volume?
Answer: 18 mL
